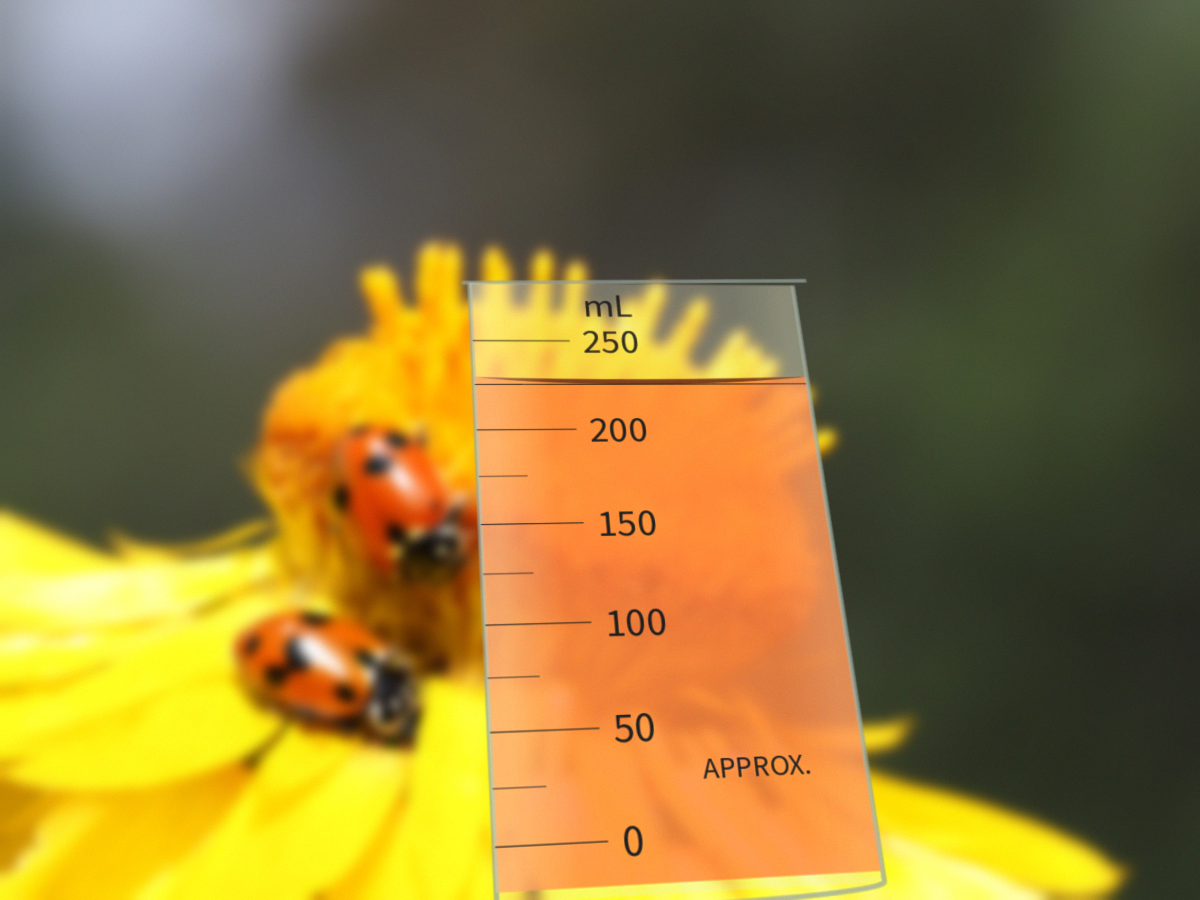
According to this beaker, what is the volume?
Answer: 225 mL
